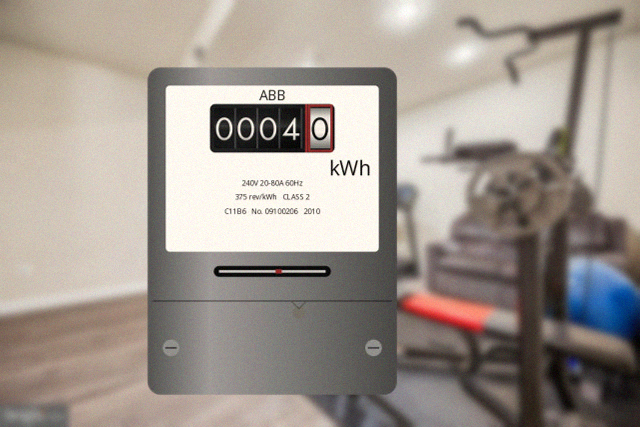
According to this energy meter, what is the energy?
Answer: 4.0 kWh
